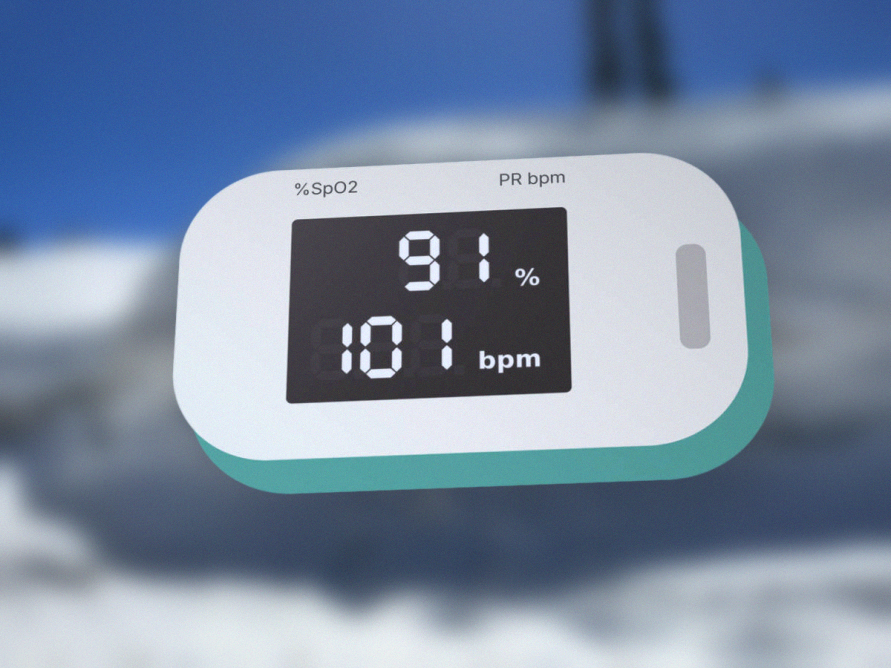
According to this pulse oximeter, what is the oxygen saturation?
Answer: 91 %
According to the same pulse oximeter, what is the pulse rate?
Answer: 101 bpm
